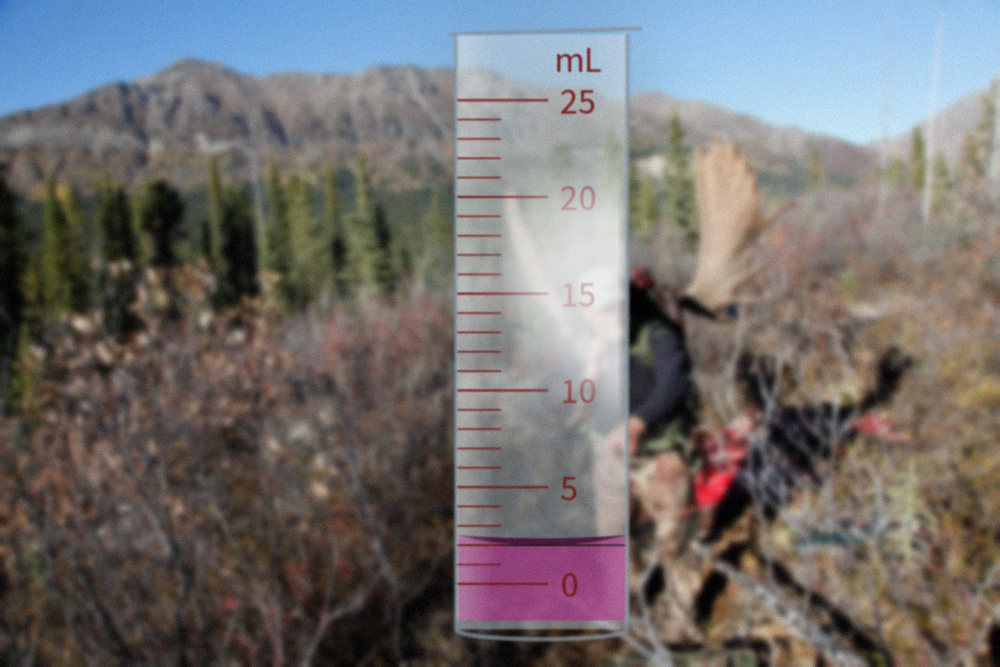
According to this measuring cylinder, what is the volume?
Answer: 2 mL
